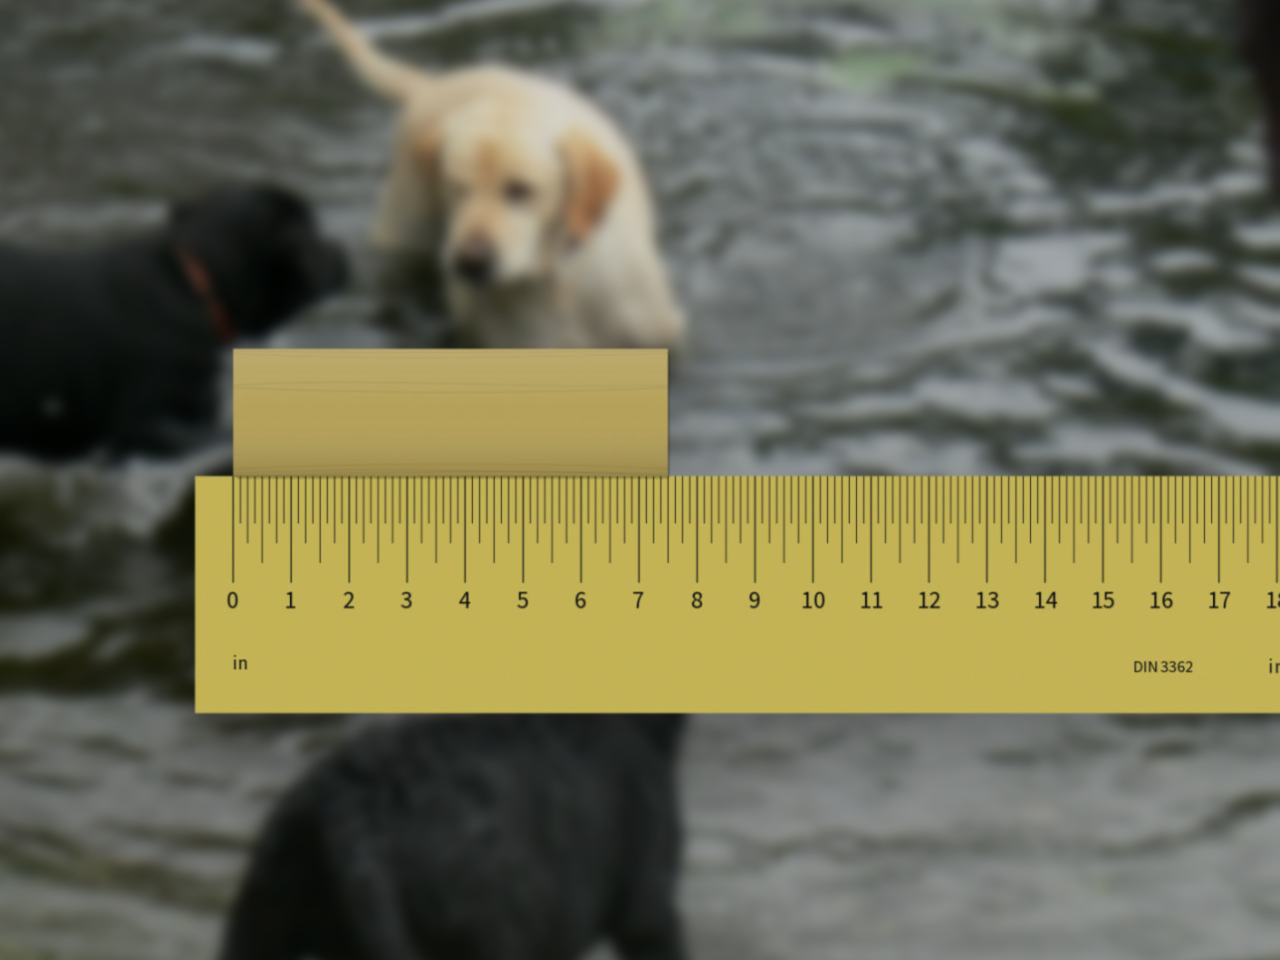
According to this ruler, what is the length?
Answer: 7.5 in
